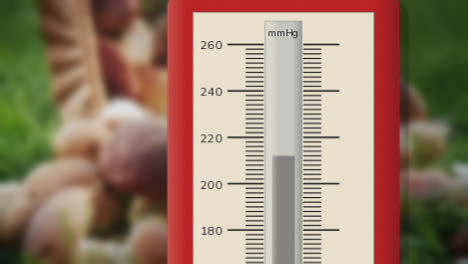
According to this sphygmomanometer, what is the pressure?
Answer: 212 mmHg
